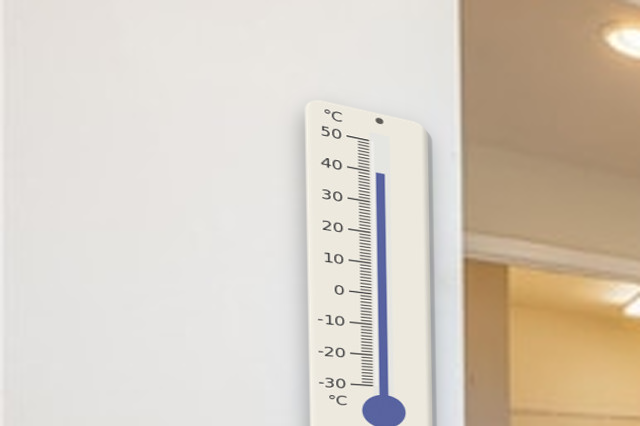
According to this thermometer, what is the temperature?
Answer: 40 °C
